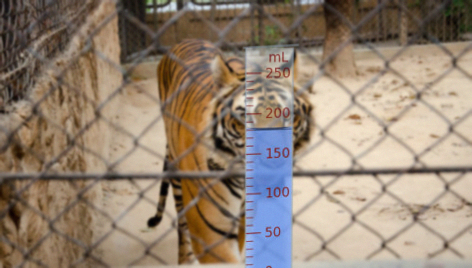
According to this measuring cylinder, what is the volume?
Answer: 180 mL
